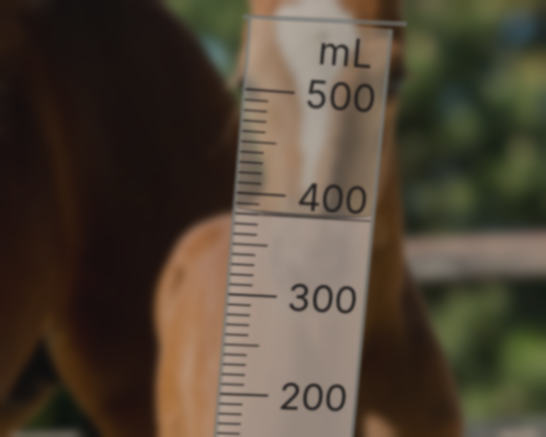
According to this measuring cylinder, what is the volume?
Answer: 380 mL
